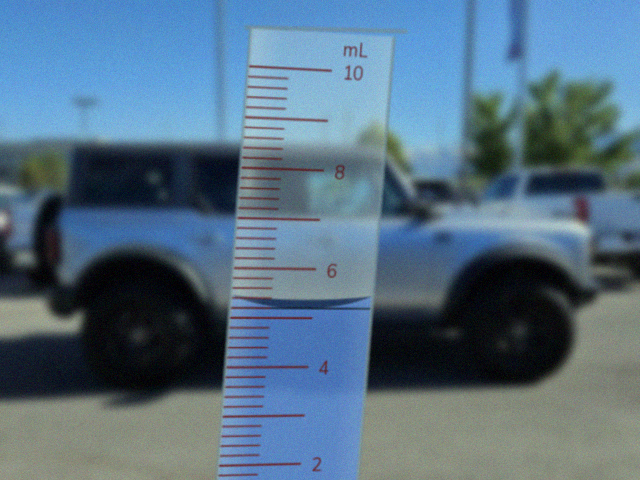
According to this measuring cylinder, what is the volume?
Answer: 5.2 mL
